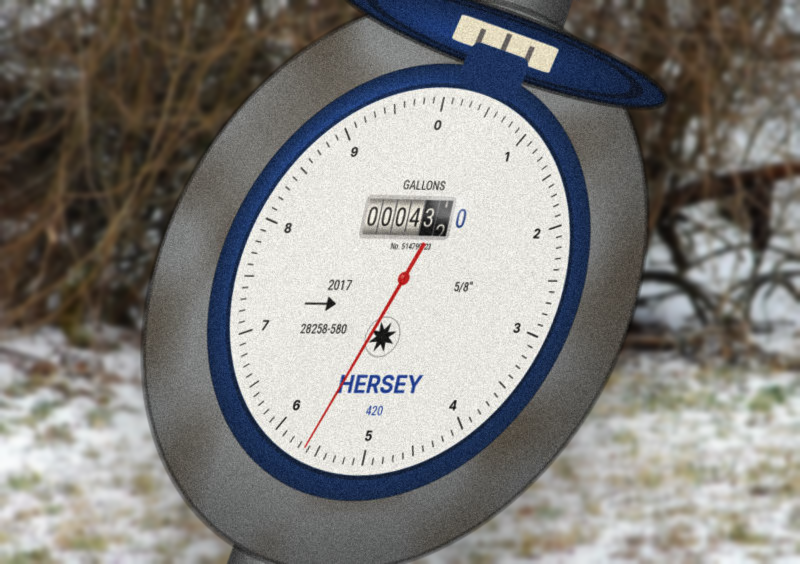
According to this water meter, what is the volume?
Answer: 4315.6 gal
